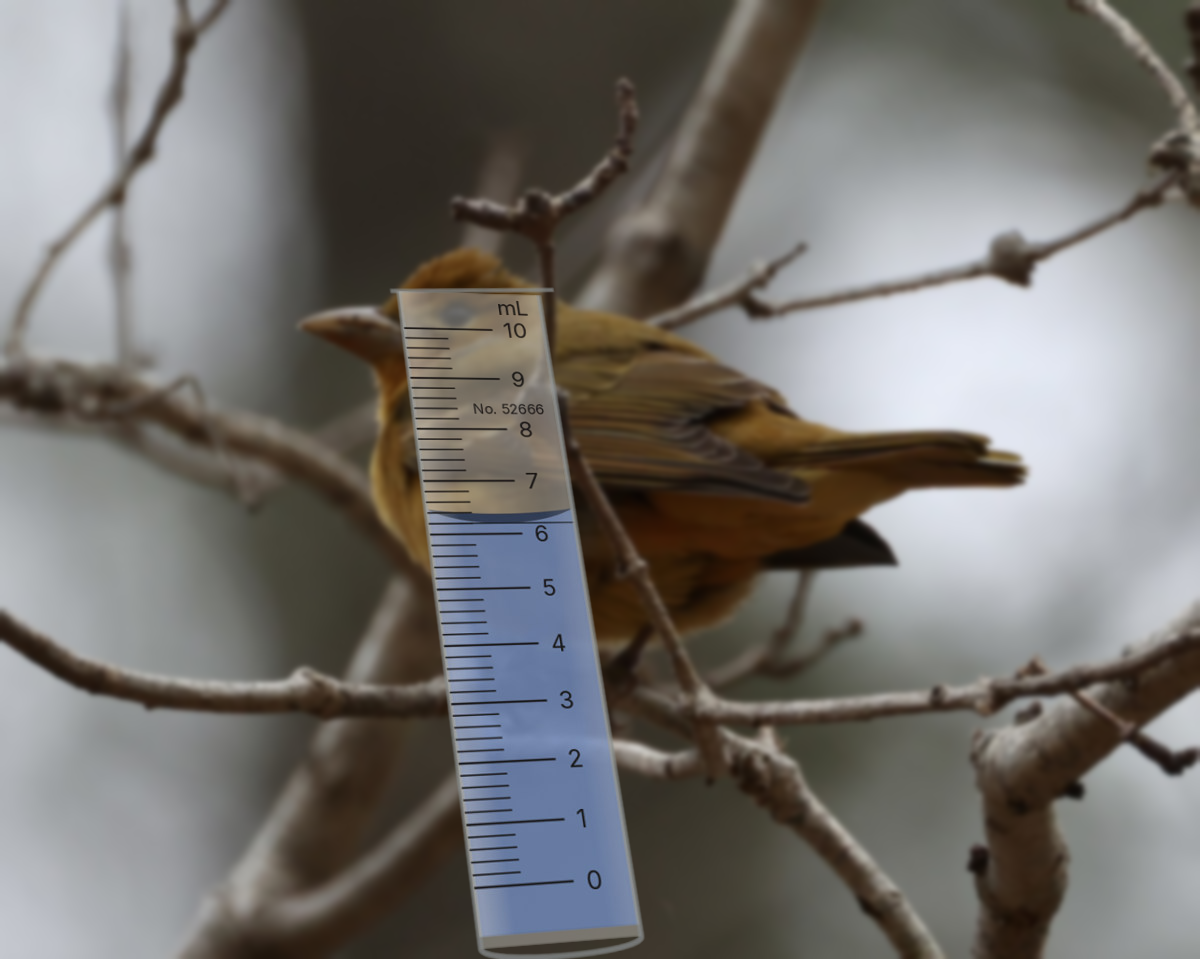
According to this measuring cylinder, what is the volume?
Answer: 6.2 mL
